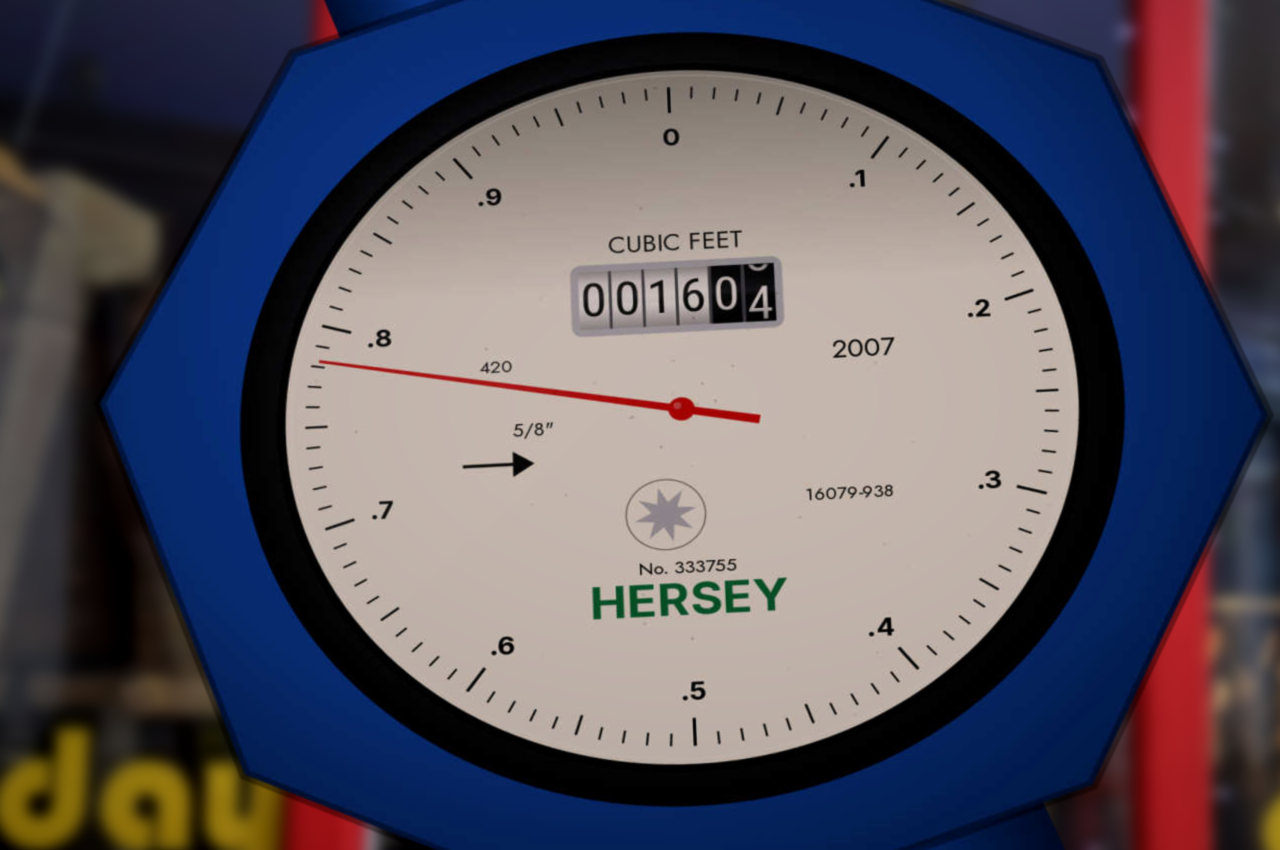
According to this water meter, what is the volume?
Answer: 1603.78 ft³
